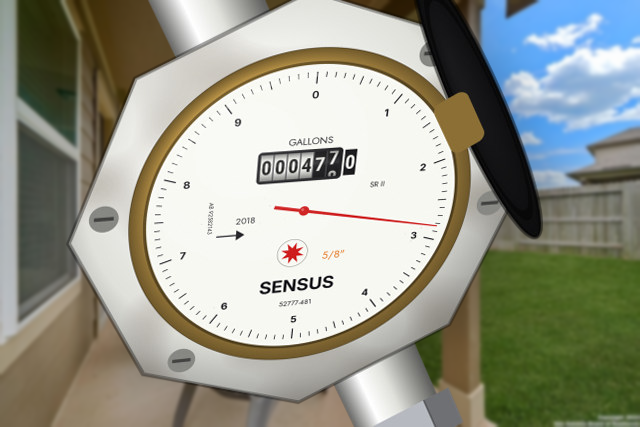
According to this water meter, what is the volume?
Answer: 4772.8 gal
